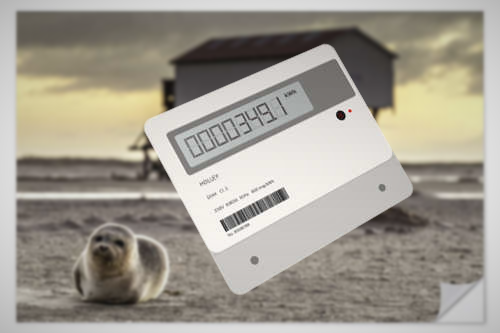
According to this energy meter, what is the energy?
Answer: 349.1 kWh
